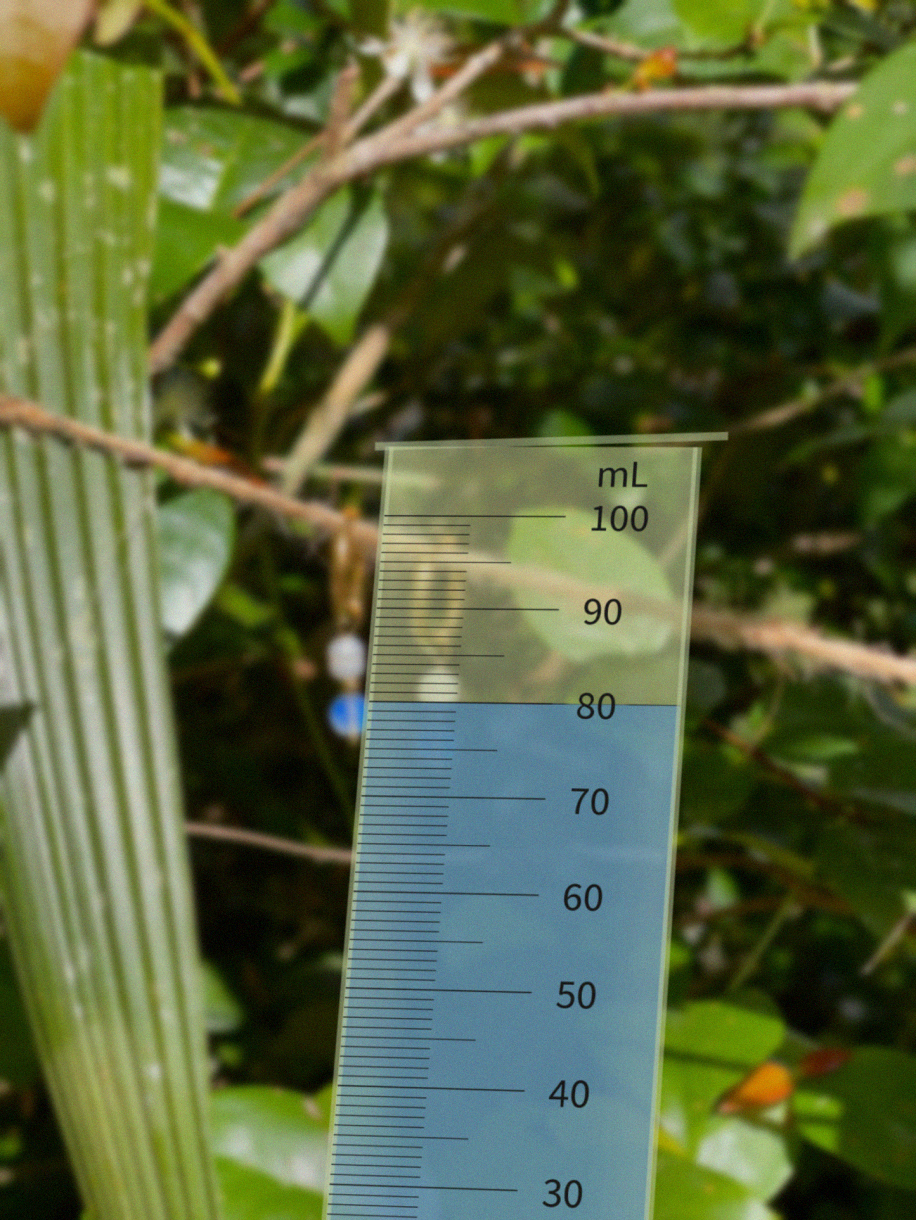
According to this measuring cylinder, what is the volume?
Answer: 80 mL
